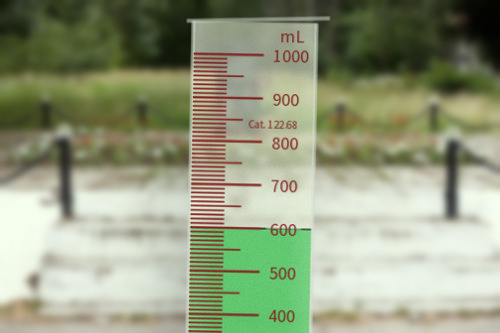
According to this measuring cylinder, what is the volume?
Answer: 600 mL
